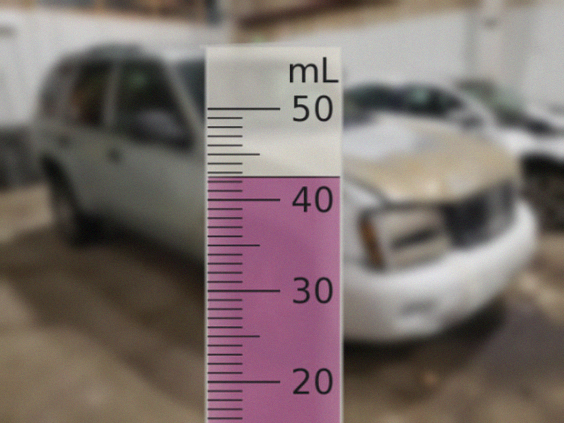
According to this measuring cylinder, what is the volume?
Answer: 42.5 mL
